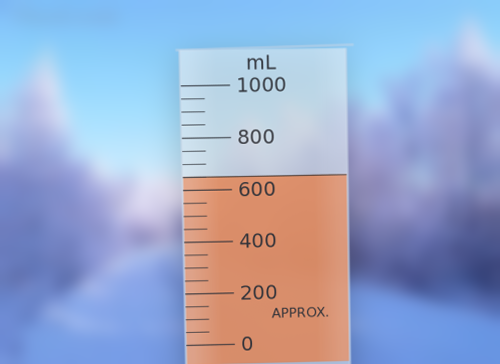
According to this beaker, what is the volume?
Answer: 650 mL
